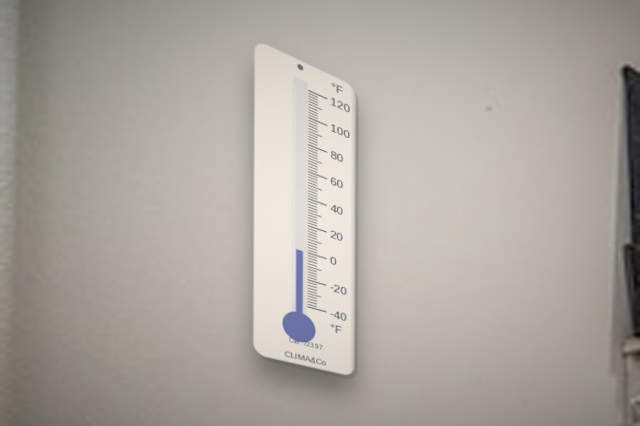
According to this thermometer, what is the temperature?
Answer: 0 °F
